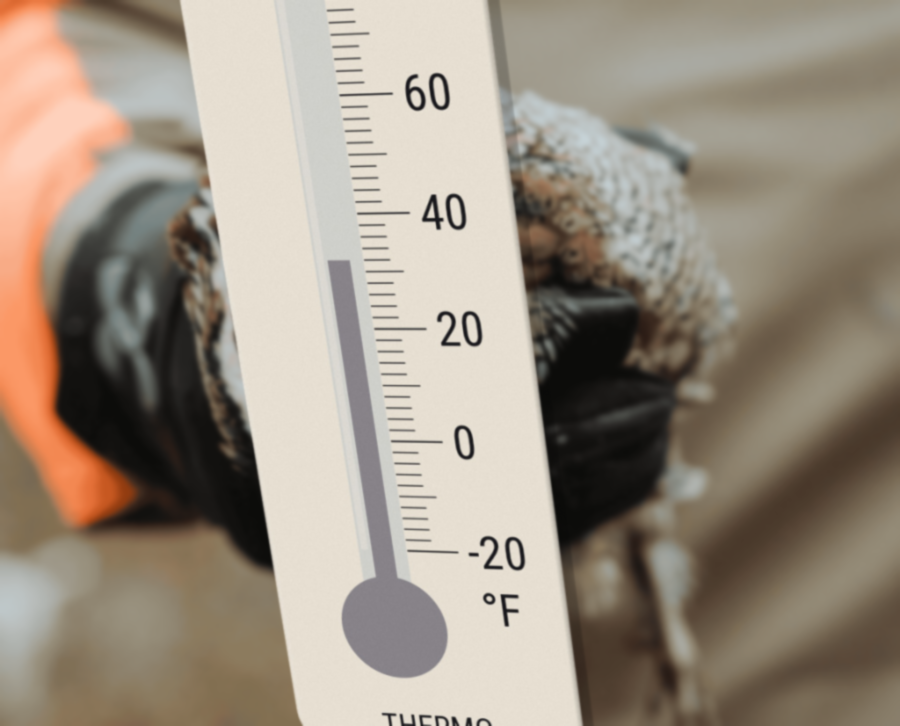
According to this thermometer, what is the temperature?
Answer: 32 °F
